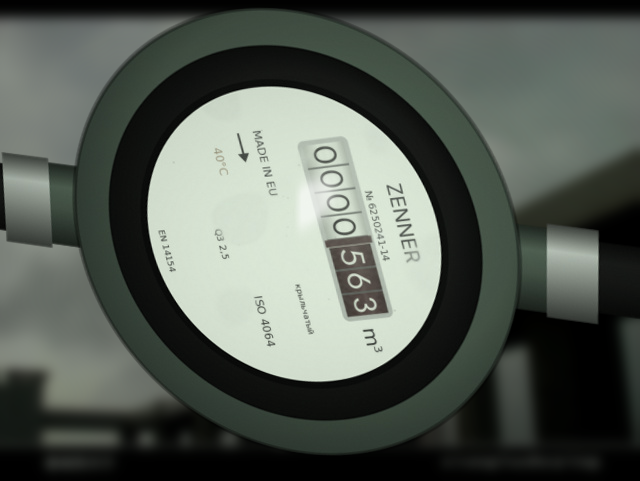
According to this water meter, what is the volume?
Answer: 0.563 m³
